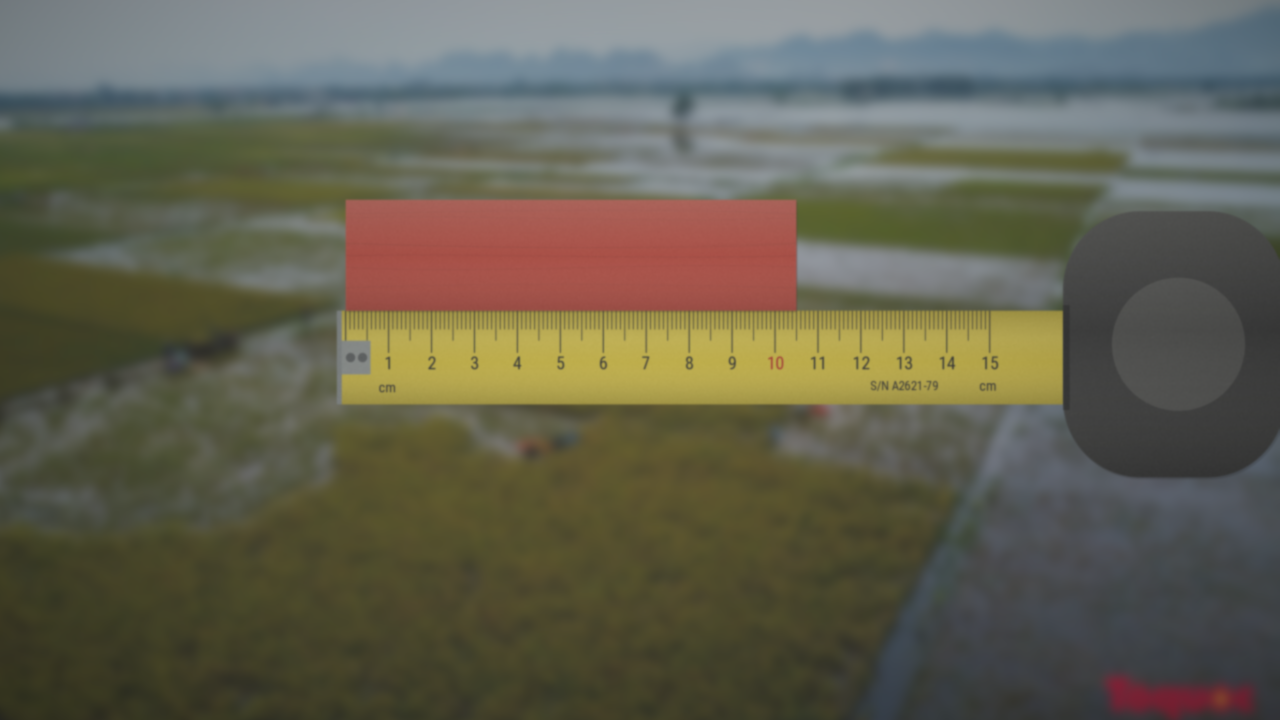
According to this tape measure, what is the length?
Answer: 10.5 cm
